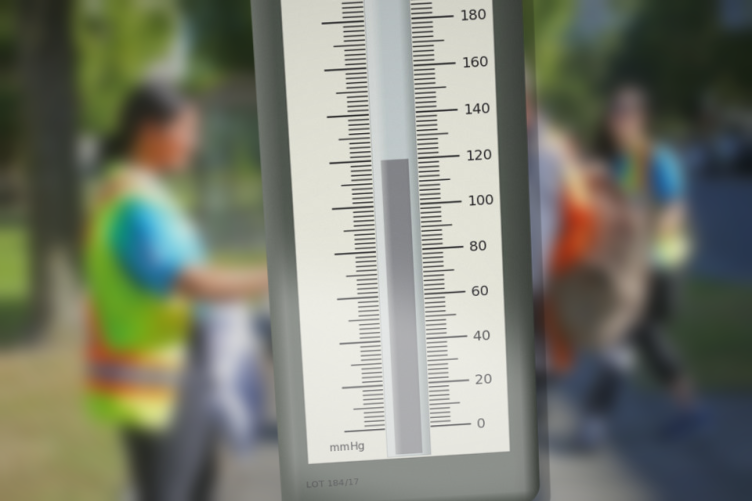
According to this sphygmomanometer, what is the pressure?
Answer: 120 mmHg
